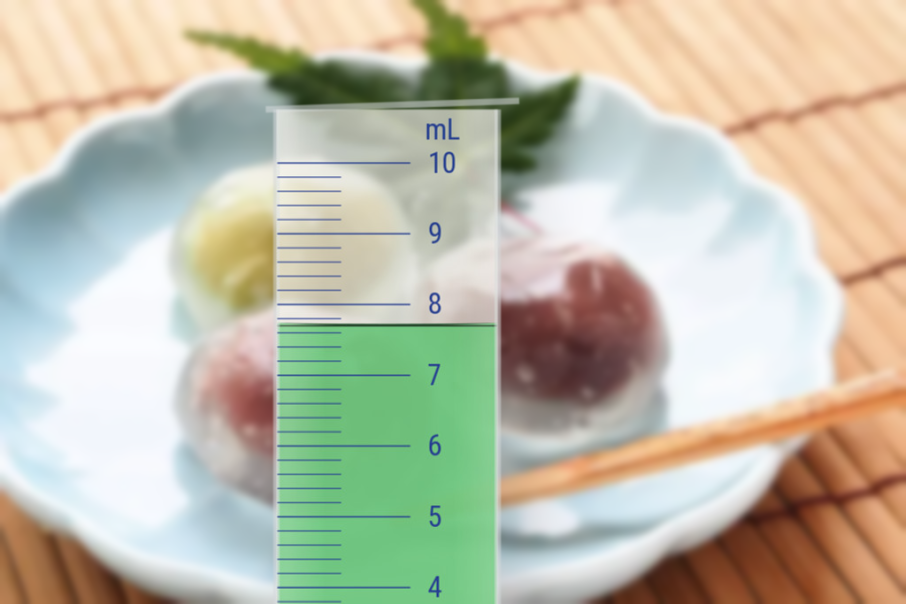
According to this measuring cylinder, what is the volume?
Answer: 7.7 mL
